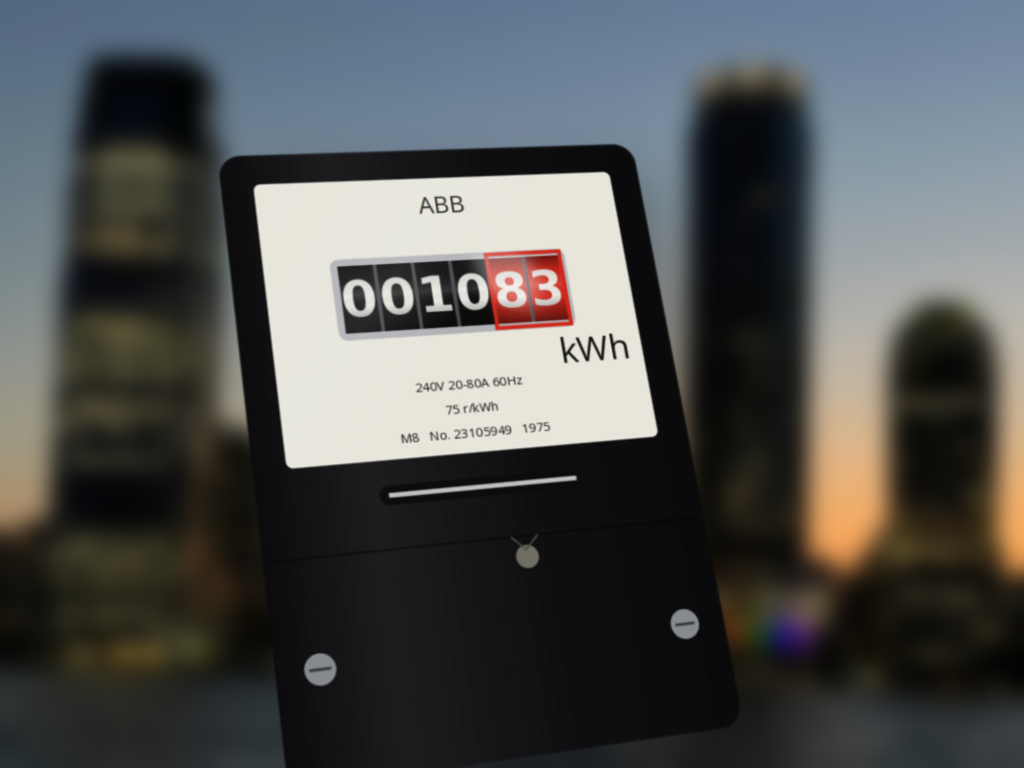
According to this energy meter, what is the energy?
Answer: 10.83 kWh
